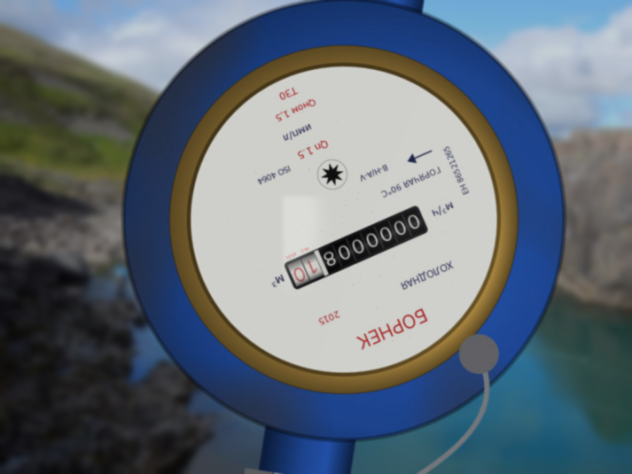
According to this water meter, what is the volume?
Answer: 8.10 m³
